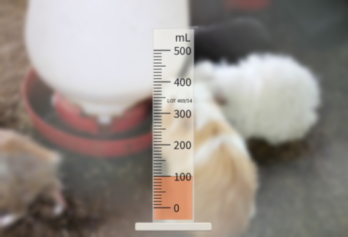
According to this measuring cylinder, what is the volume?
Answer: 100 mL
